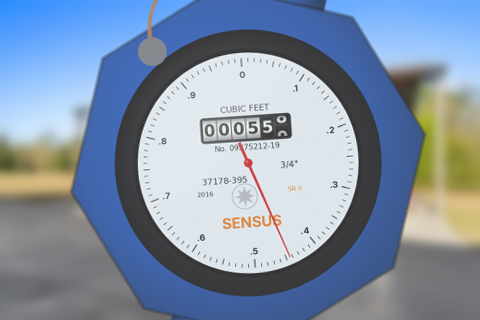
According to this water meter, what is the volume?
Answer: 558.44 ft³
